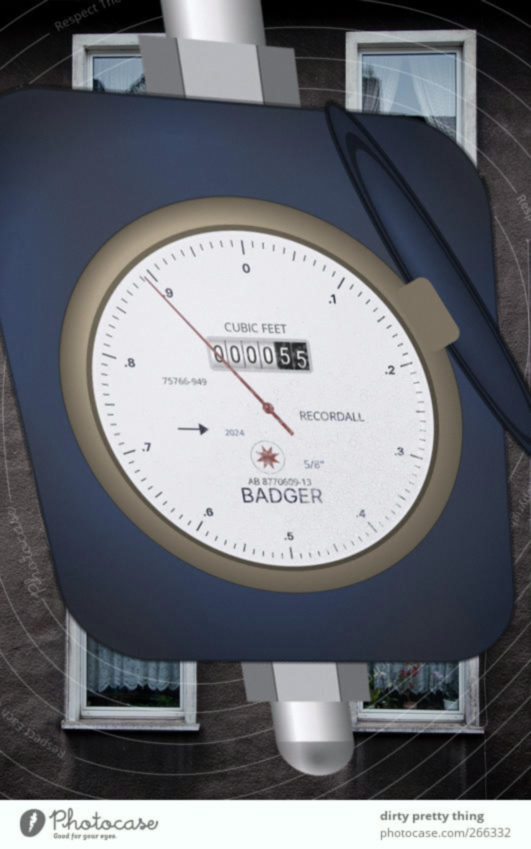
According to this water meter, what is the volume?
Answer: 54.89 ft³
